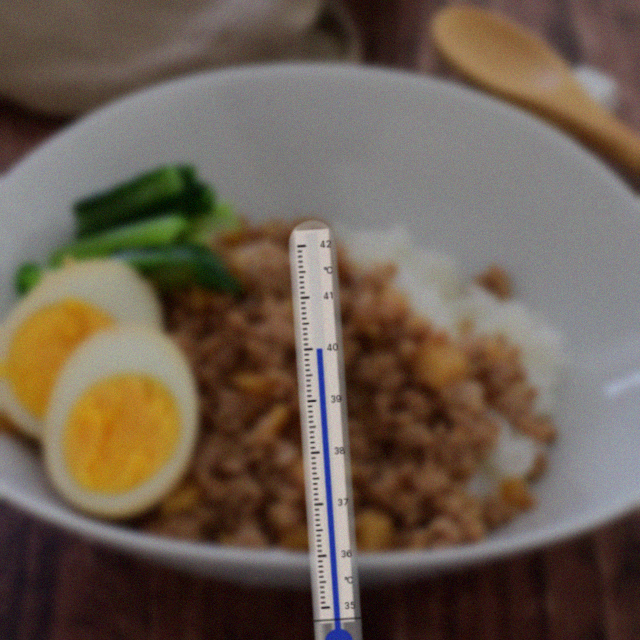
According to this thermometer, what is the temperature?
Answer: 40 °C
